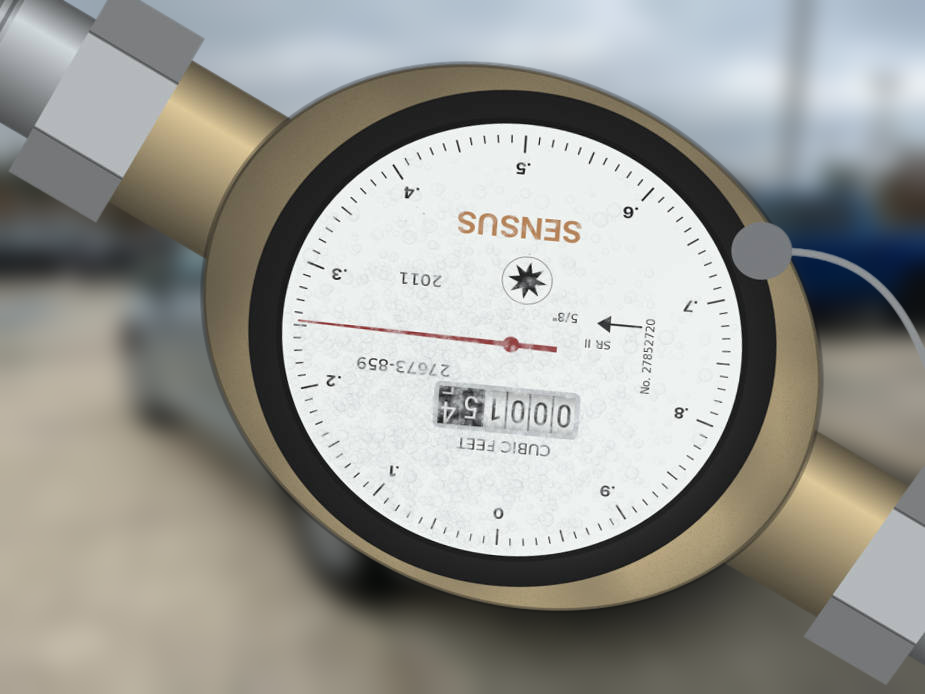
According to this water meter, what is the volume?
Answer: 154.25 ft³
